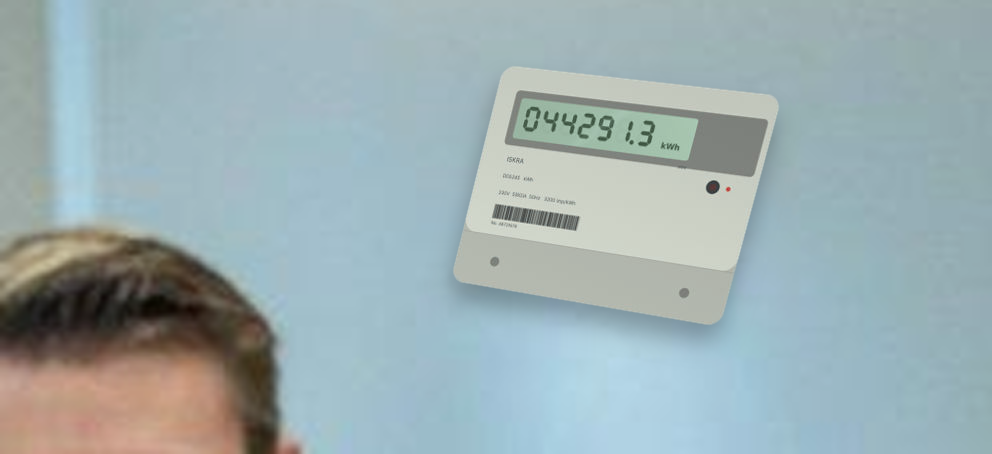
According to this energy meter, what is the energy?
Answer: 44291.3 kWh
